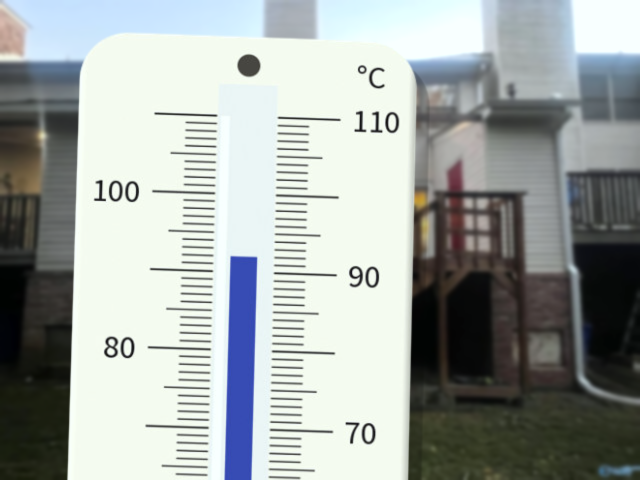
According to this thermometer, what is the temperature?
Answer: 92 °C
